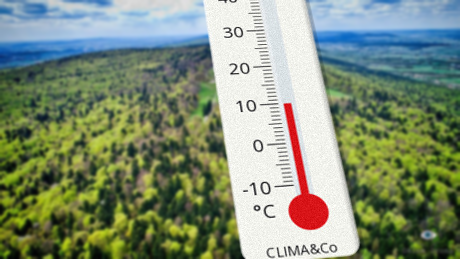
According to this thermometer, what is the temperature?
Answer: 10 °C
